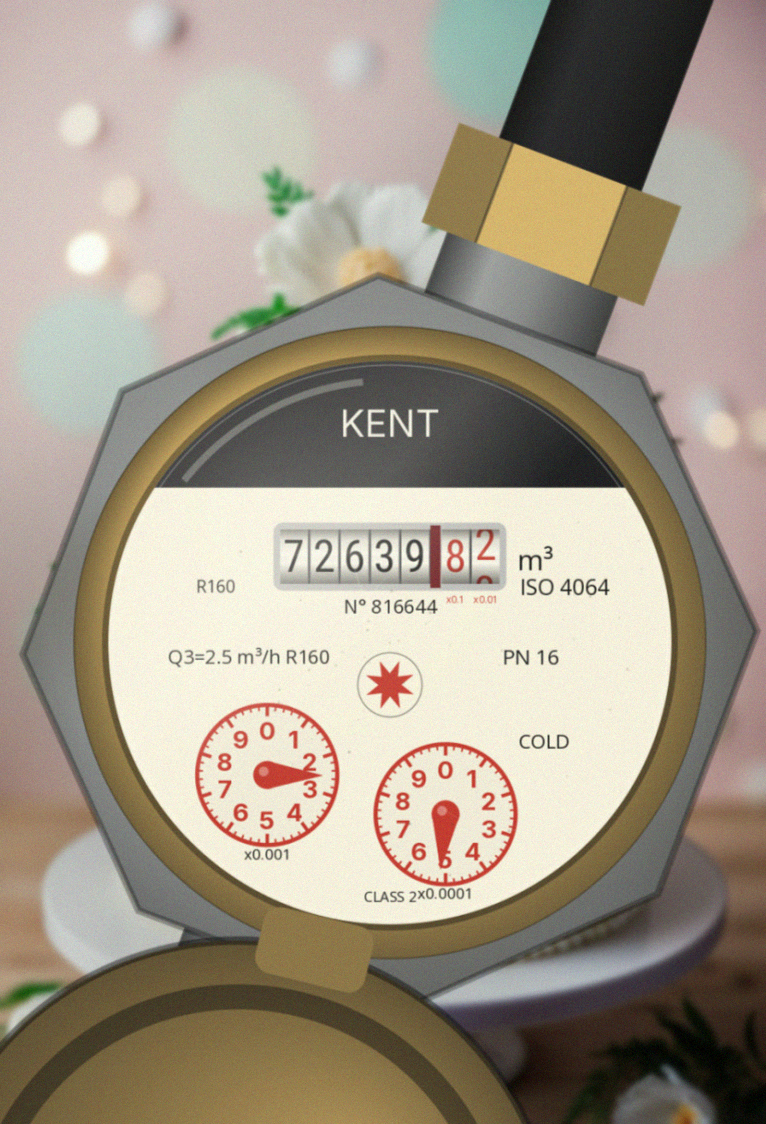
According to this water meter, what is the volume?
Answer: 72639.8225 m³
